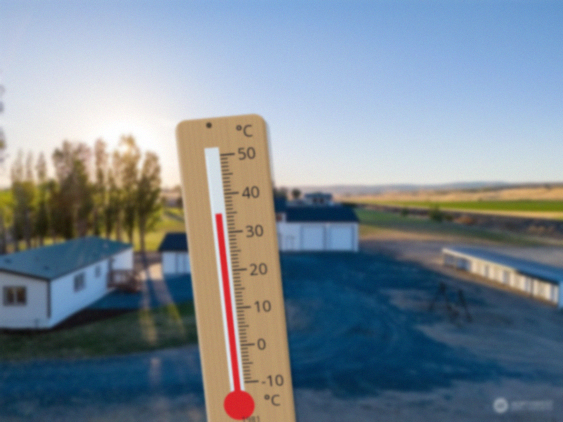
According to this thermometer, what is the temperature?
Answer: 35 °C
